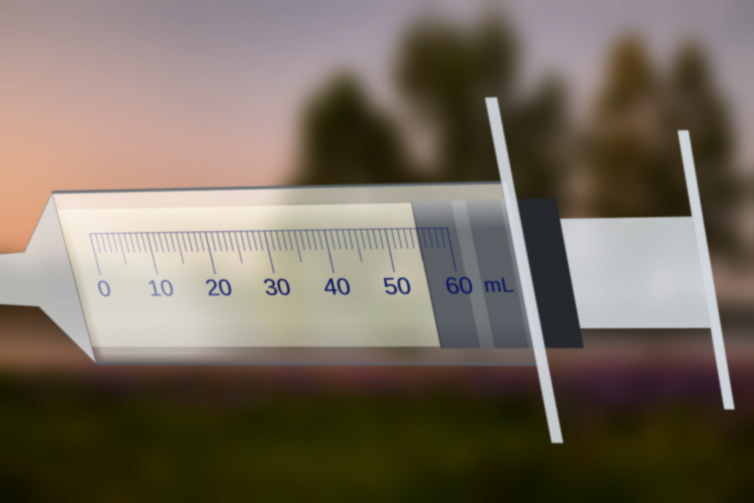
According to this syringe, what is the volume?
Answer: 55 mL
